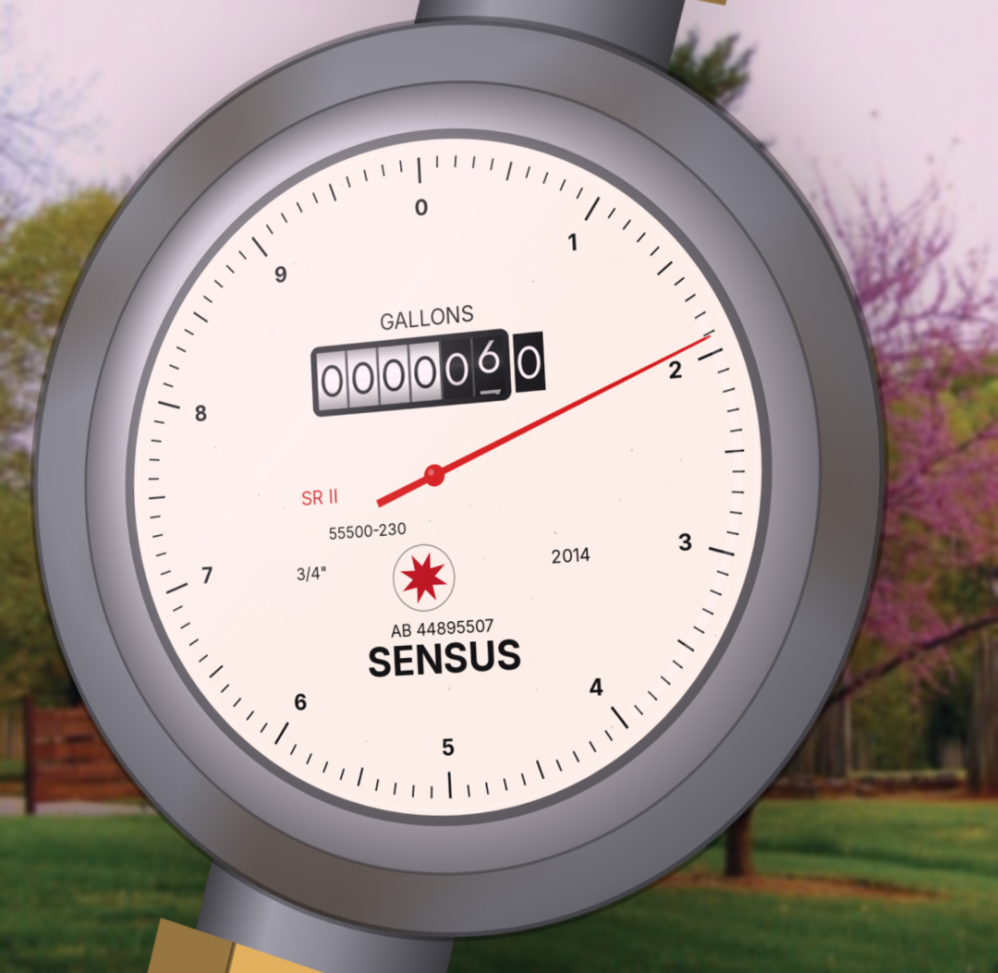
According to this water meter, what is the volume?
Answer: 61.9 gal
